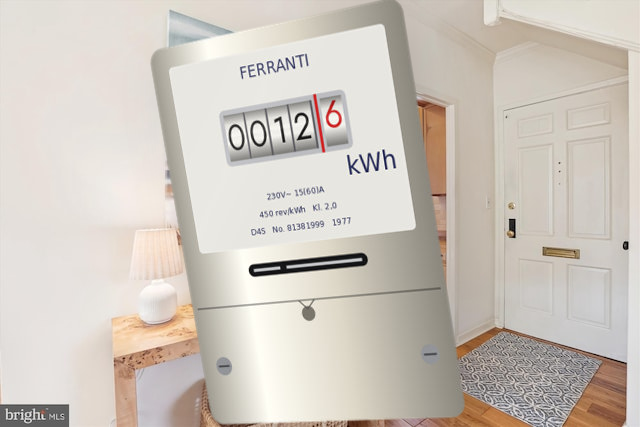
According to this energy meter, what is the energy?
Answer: 12.6 kWh
